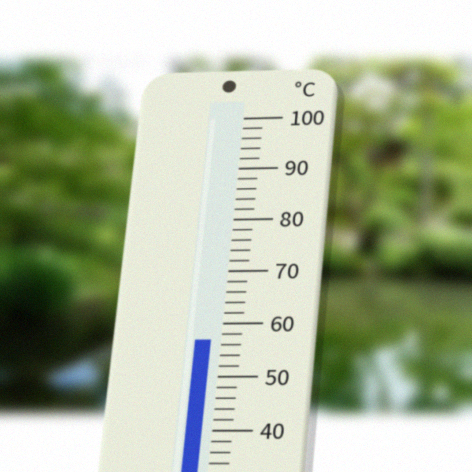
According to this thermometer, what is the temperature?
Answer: 57 °C
